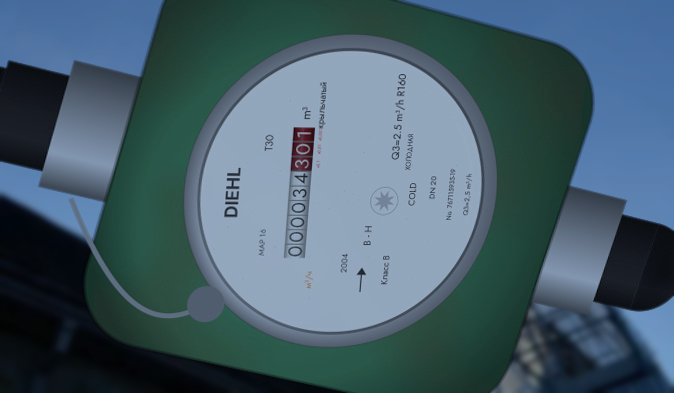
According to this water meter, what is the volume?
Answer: 34.301 m³
